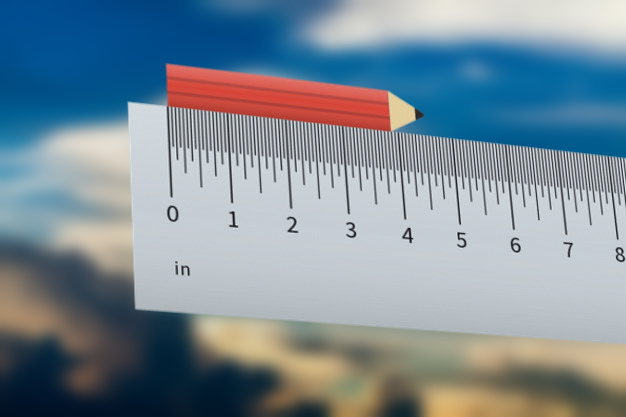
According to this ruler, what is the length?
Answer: 4.5 in
